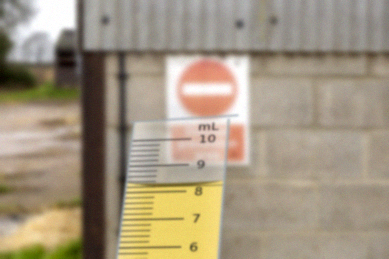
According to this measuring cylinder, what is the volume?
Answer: 8.2 mL
